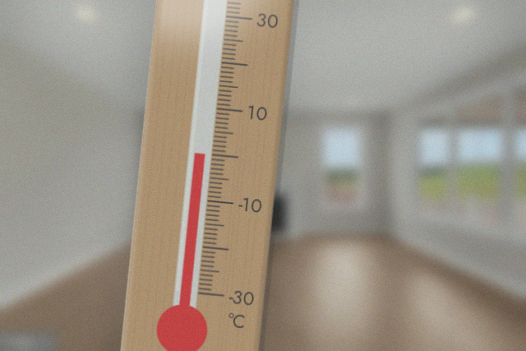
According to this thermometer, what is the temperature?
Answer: 0 °C
